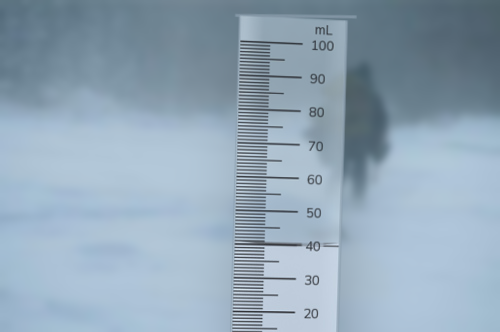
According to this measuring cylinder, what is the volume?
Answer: 40 mL
